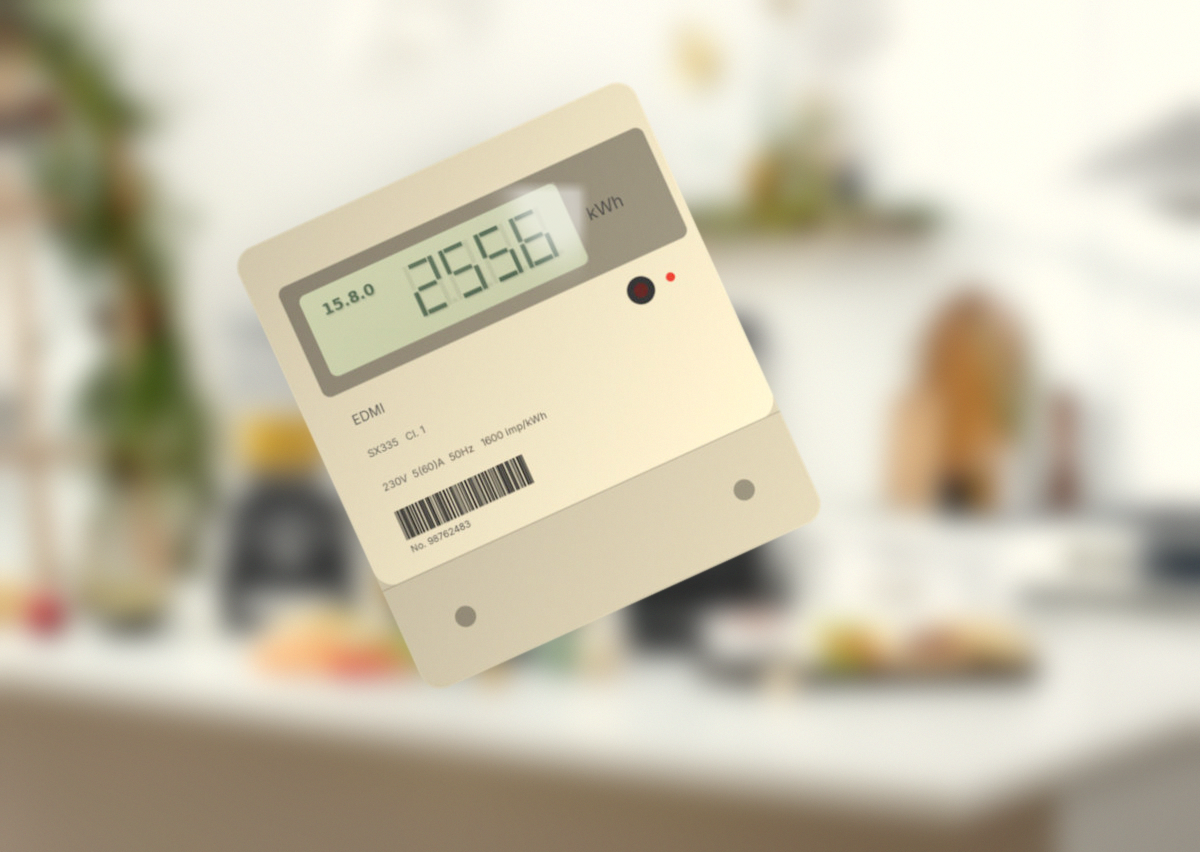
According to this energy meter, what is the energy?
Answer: 2556 kWh
